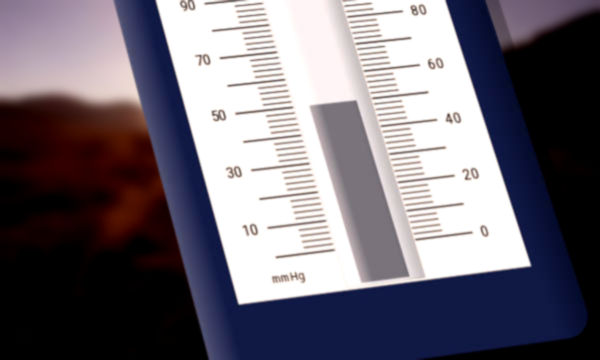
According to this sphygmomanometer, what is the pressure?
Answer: 50 mmHg
